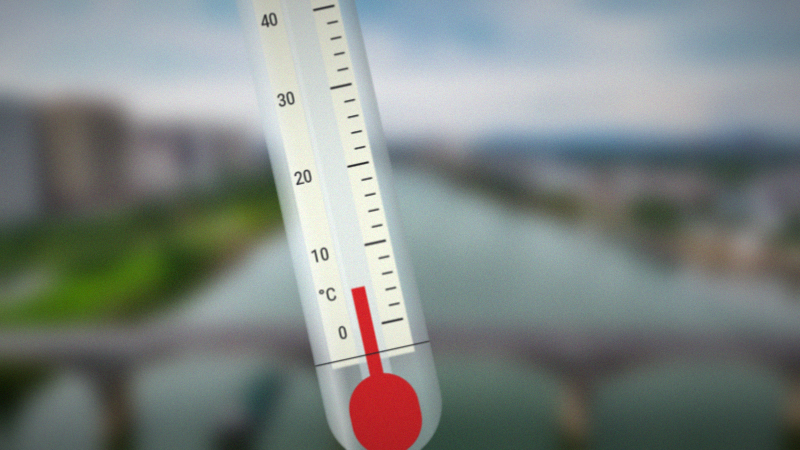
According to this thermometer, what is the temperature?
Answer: 5 °C
